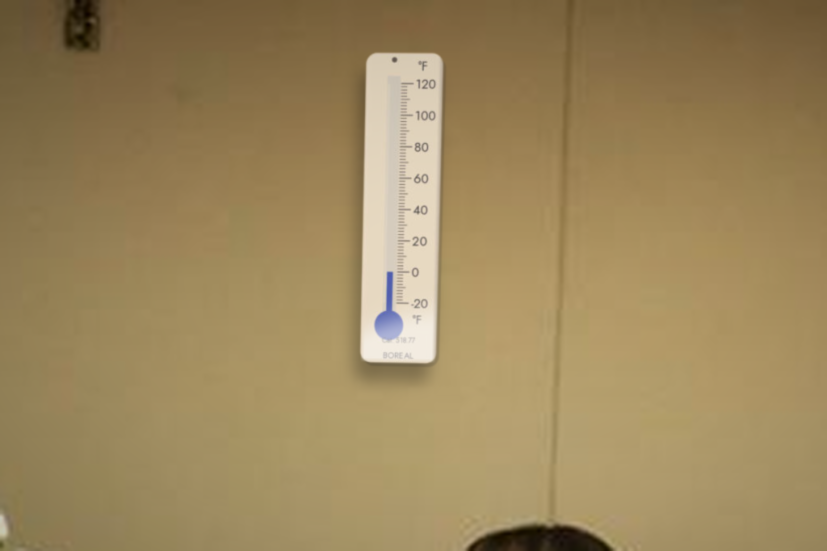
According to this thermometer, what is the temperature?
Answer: 0 °F
